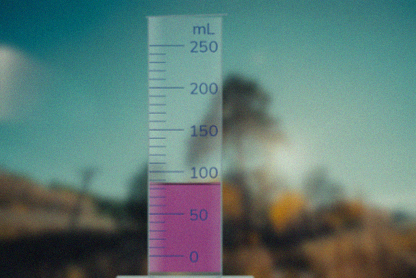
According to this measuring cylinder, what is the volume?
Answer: 85 mL
